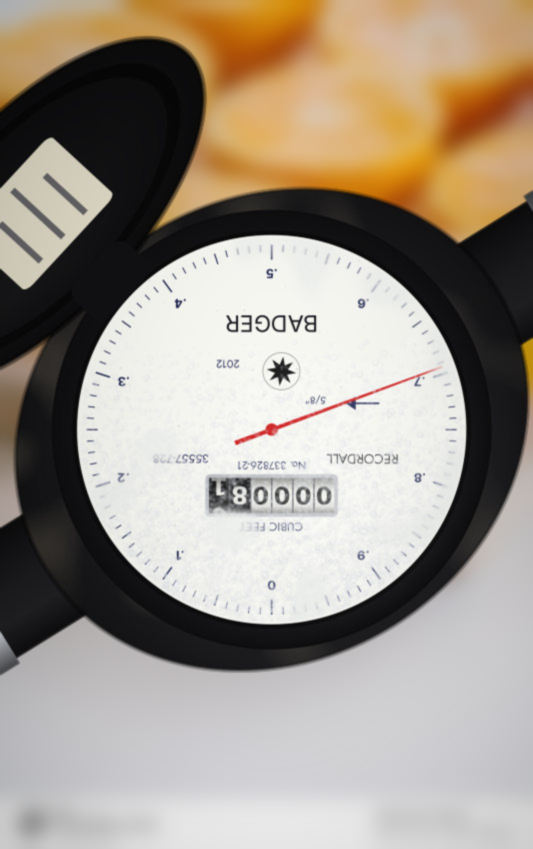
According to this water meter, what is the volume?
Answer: 80.69 ft³
